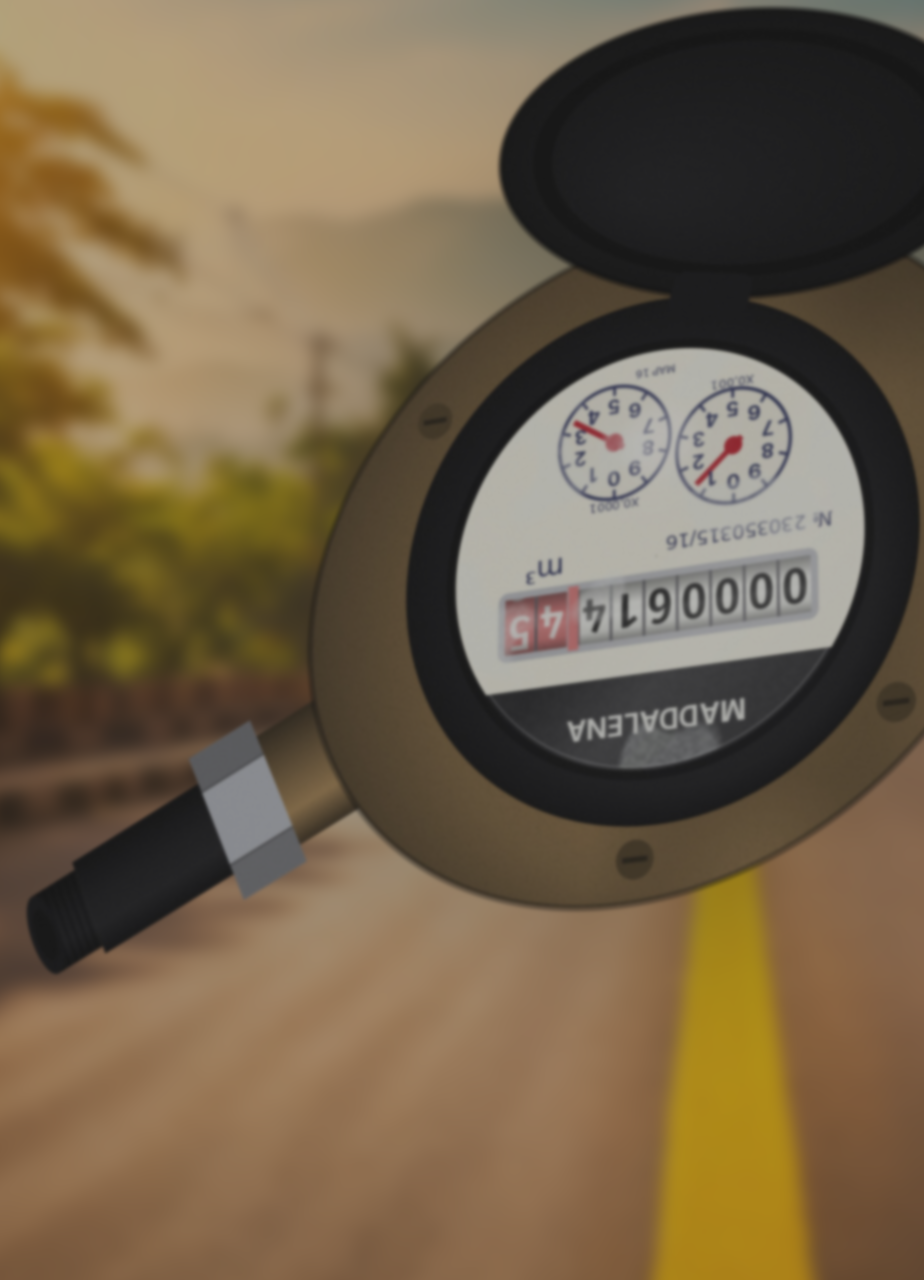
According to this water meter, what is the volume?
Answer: 614.4513 m³
